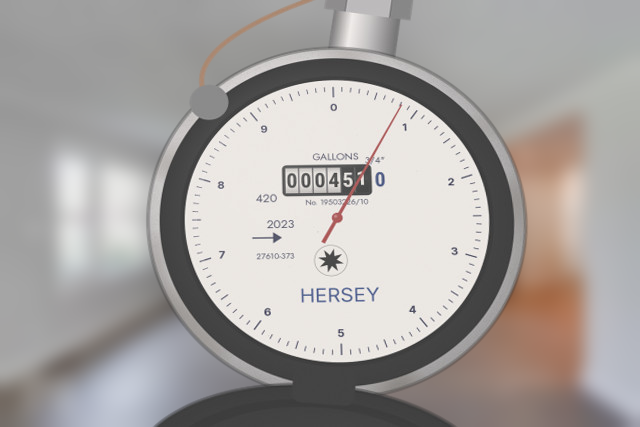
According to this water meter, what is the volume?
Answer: 4510.8 gal
